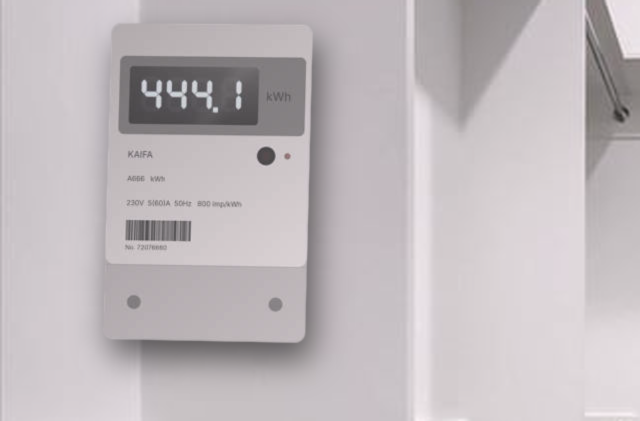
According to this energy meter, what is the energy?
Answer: 444.1 kWh
